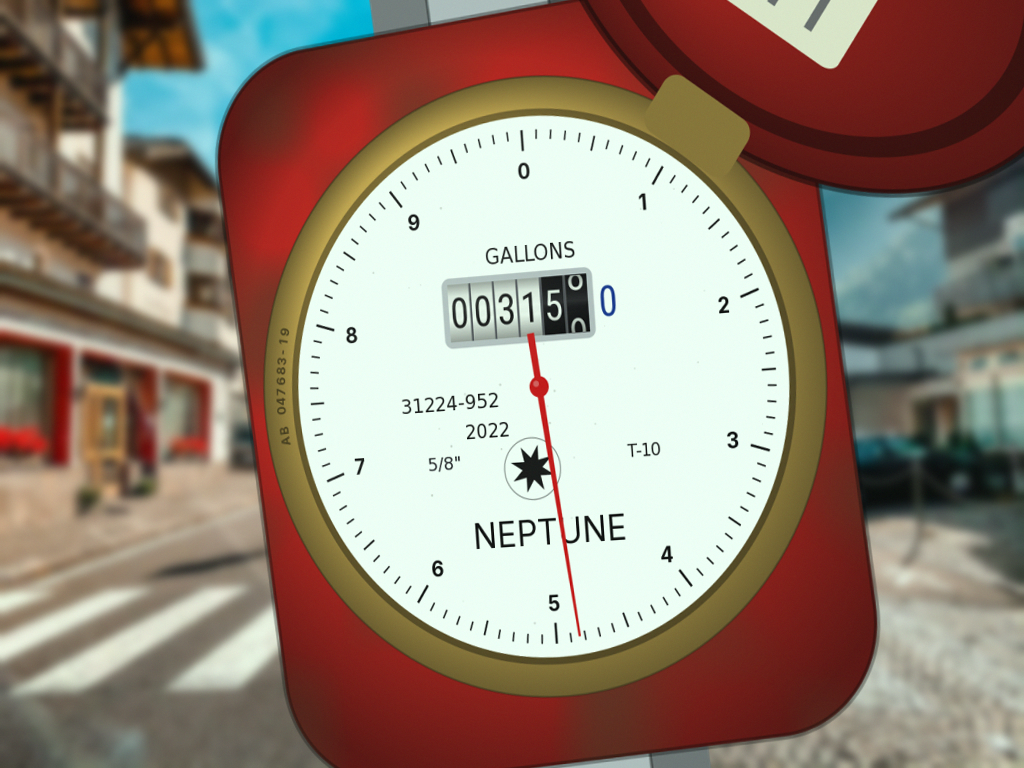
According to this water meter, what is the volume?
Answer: 31584.8 gal
